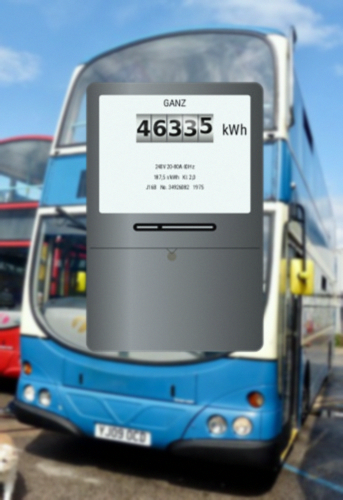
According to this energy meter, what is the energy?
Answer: 46335 kWh
